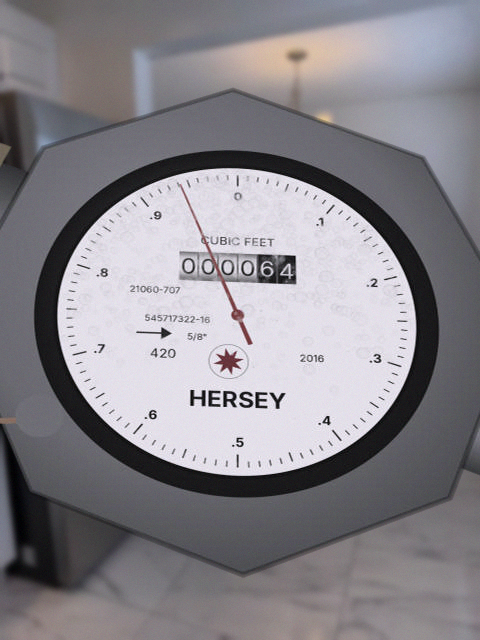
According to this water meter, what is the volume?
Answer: 63.94 ft³
